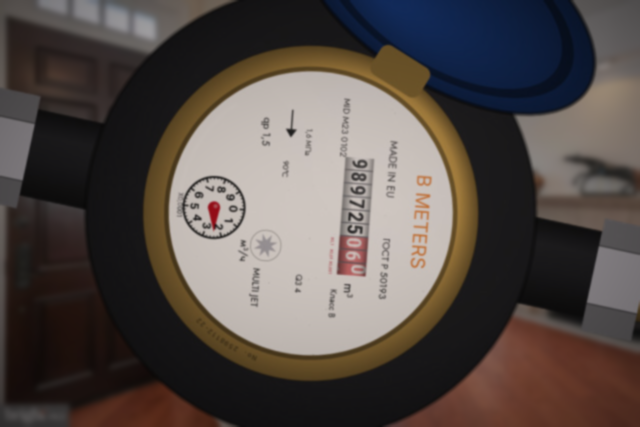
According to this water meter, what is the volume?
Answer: 989725.0602 m³
